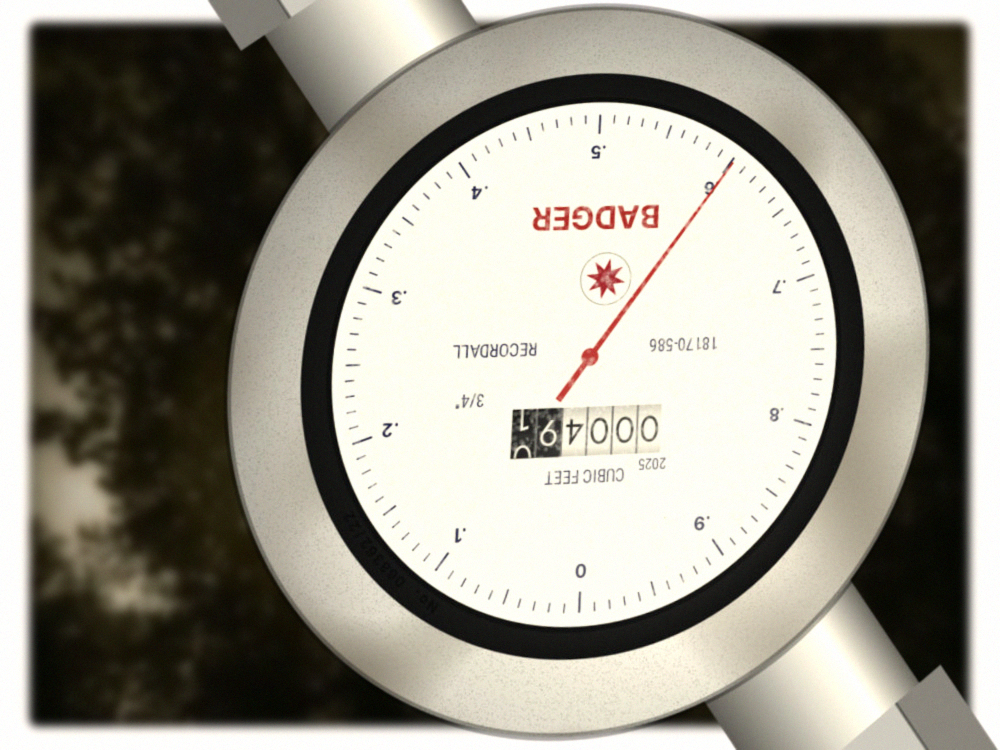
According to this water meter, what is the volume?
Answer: 490.60 ft³
